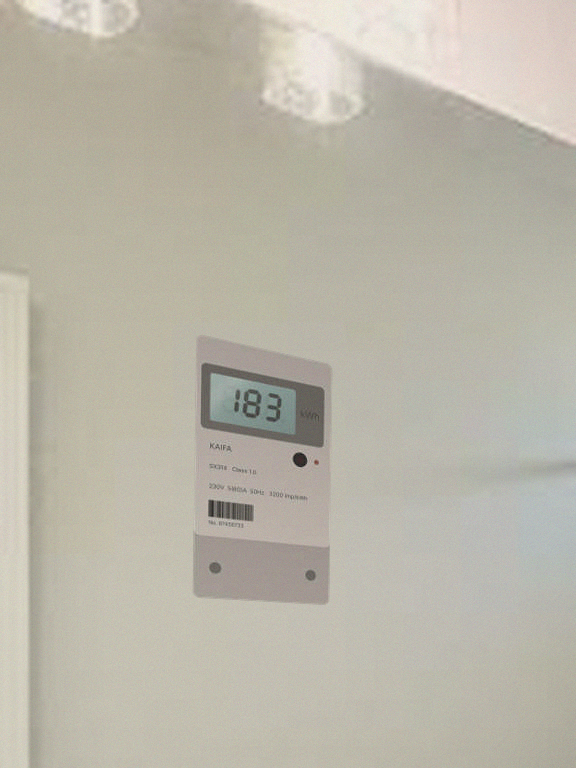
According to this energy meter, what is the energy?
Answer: 183 kWh
